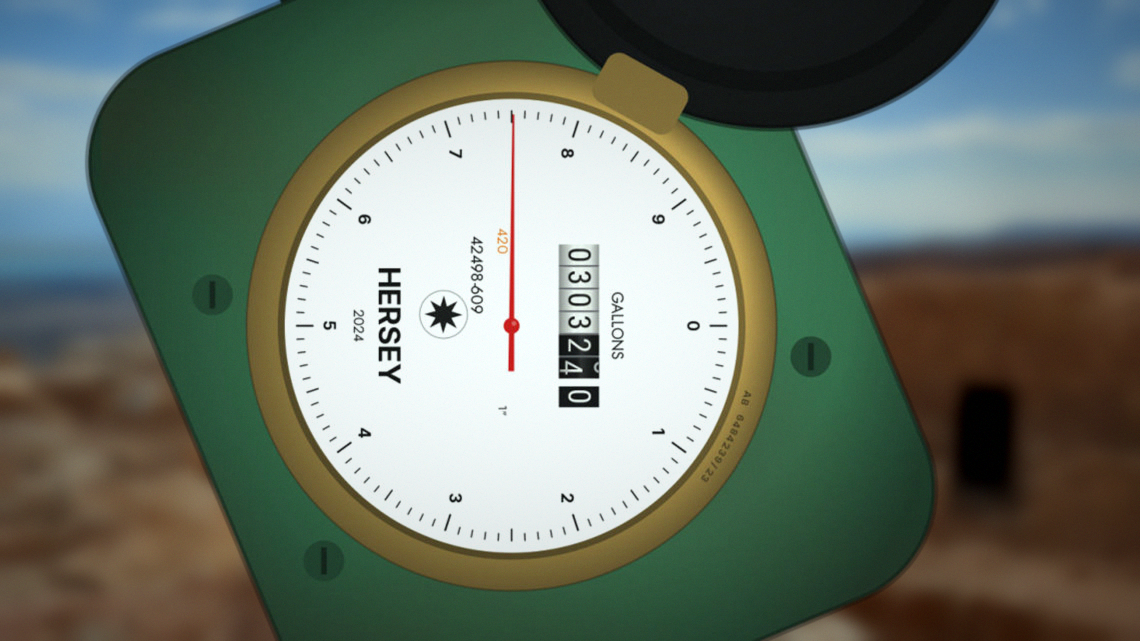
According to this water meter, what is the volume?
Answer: 303237.5 gal
